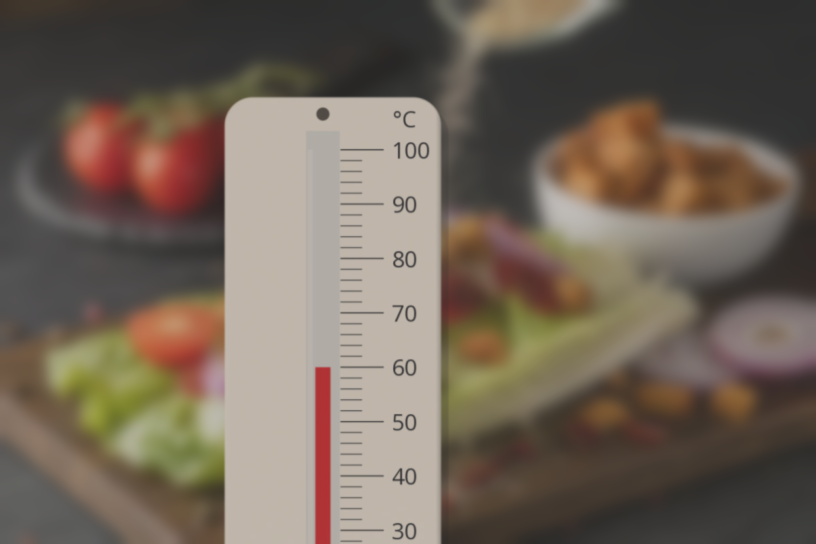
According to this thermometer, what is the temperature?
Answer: 60 °C
